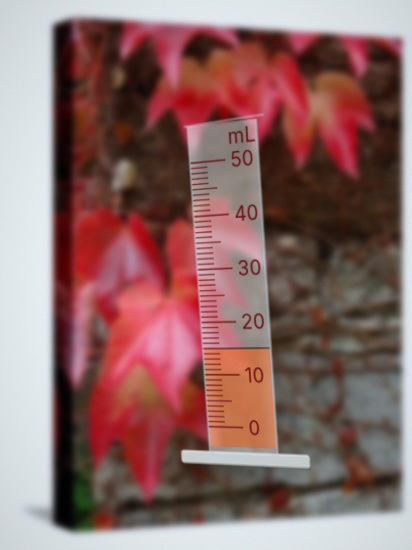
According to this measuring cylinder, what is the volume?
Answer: 15 mL
